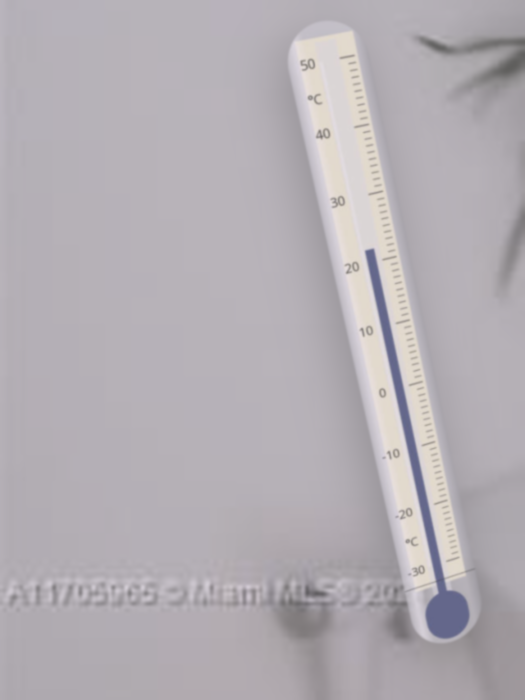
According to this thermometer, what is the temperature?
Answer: 22 °C
